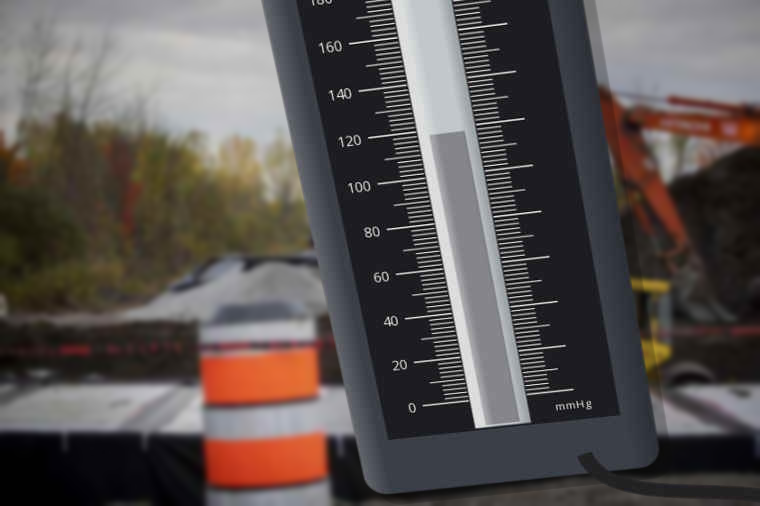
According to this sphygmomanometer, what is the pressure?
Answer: 118 mmHg
